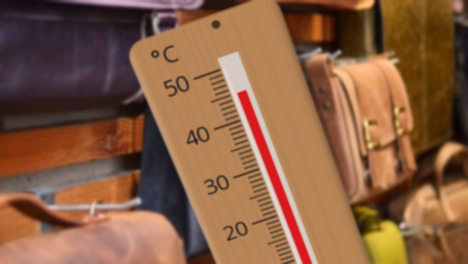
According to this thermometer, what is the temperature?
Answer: 45 °C
